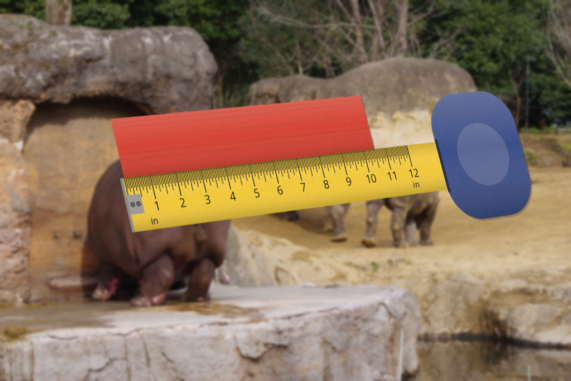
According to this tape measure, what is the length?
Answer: 10.5 in
